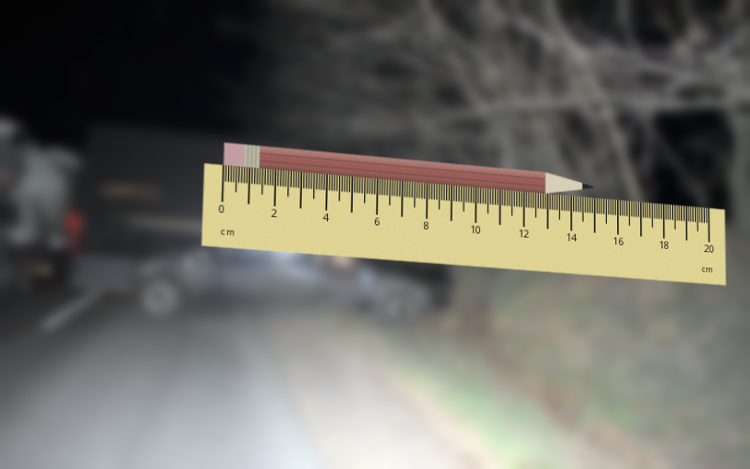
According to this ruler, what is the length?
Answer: 15 cm
